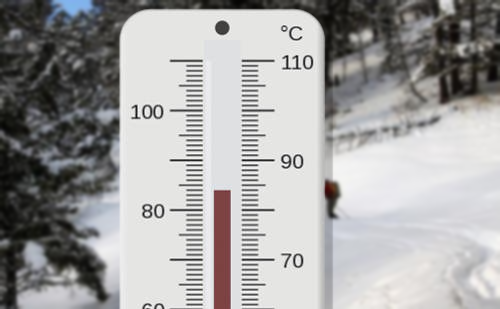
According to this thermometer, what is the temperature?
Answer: 84 °C
